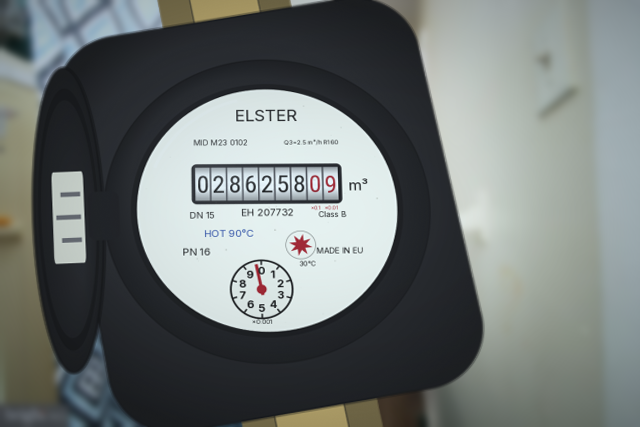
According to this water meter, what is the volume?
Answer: 286258.089 m³
